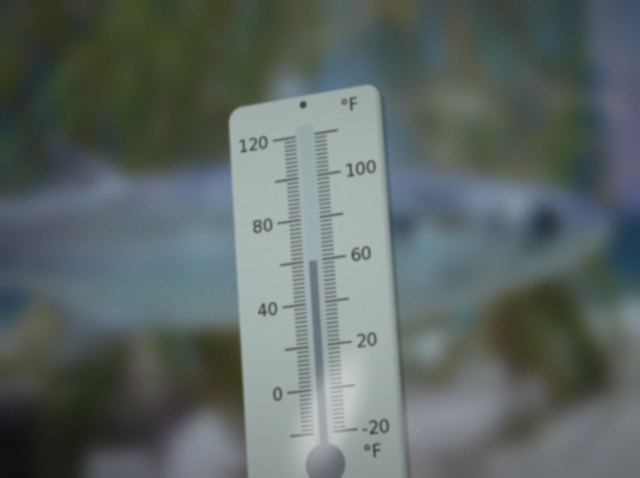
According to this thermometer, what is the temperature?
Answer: 60 °F
